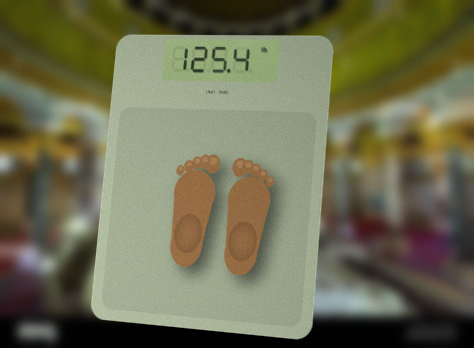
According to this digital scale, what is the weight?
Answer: 125.4 lb
